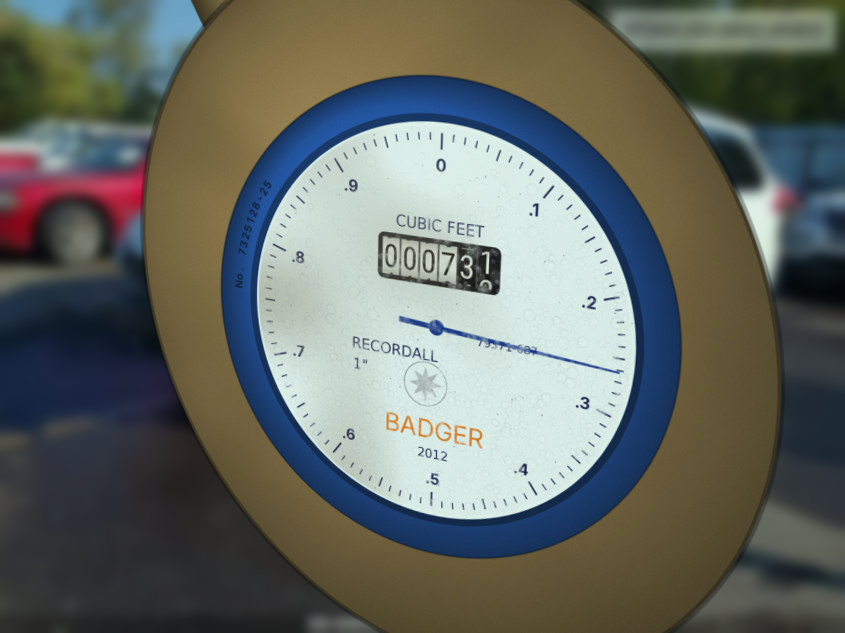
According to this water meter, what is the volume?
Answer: 731.26 ft³
